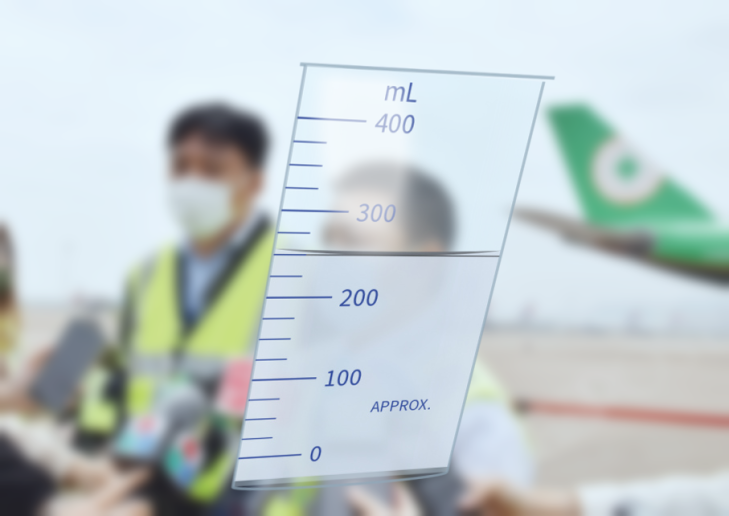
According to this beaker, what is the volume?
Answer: 250 mL
